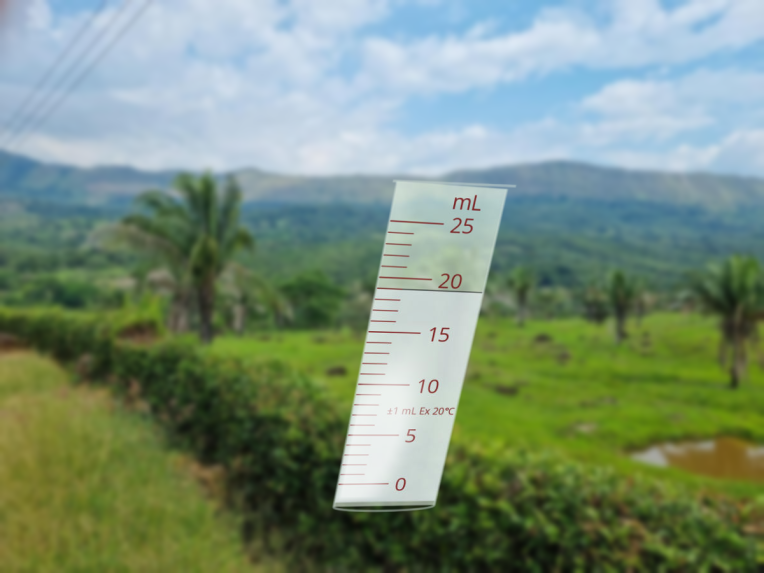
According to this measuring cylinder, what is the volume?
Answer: 19 mL
